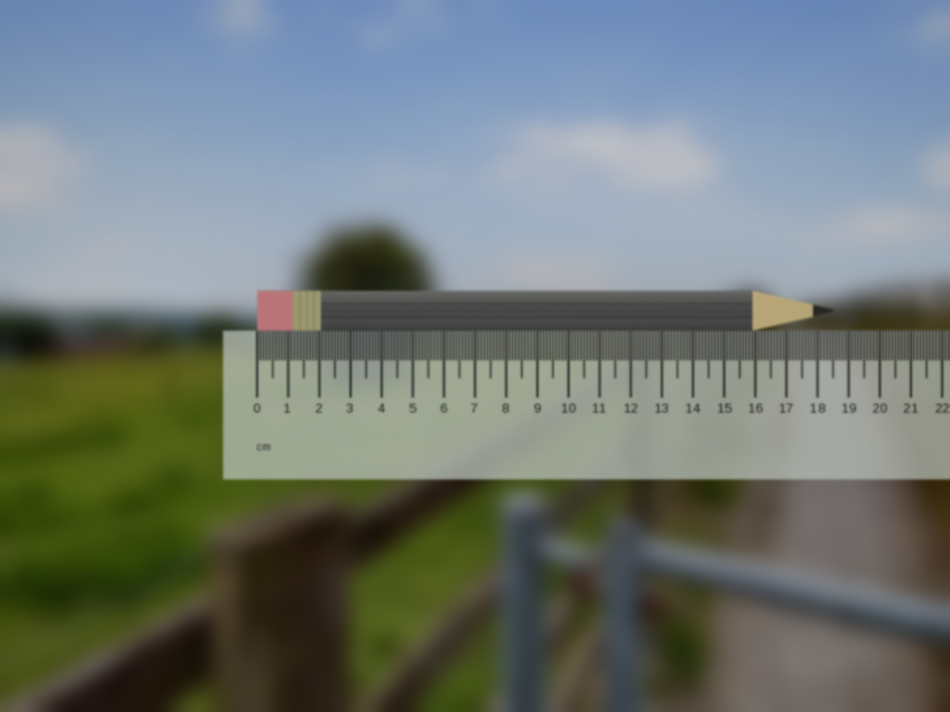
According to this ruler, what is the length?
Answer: 18.5 cm
